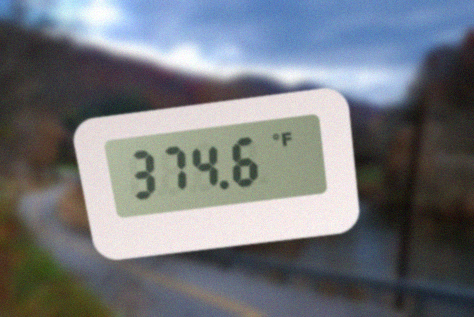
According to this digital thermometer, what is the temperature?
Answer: 374.6 °F
